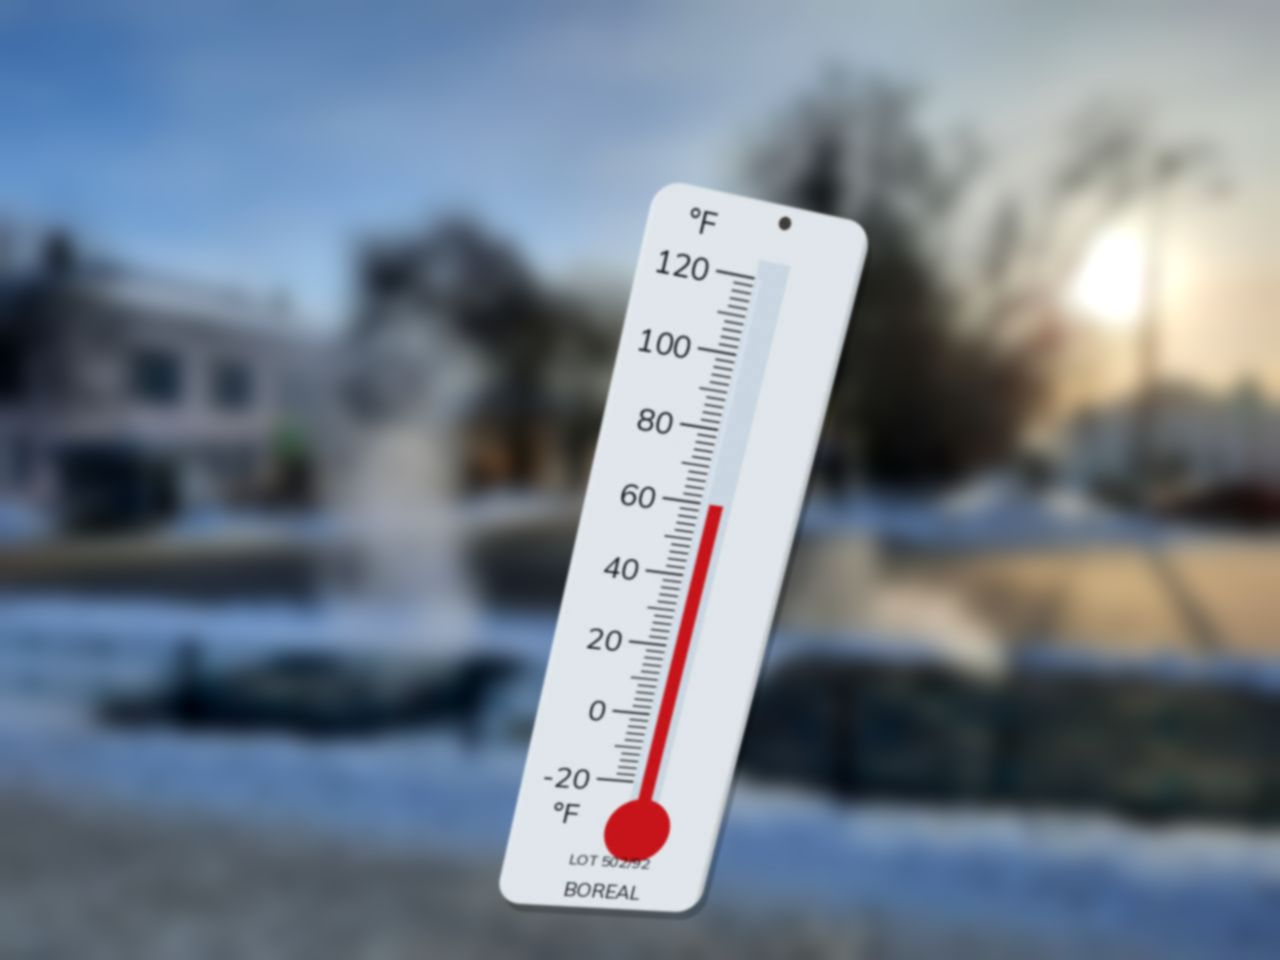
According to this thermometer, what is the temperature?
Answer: 60 °F
